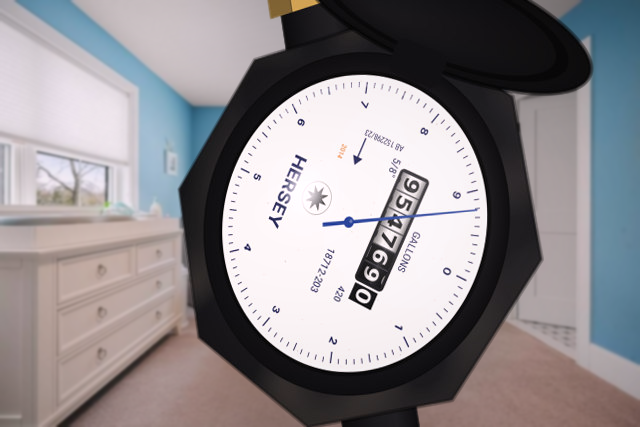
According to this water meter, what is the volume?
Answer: 9547689.2 gal
